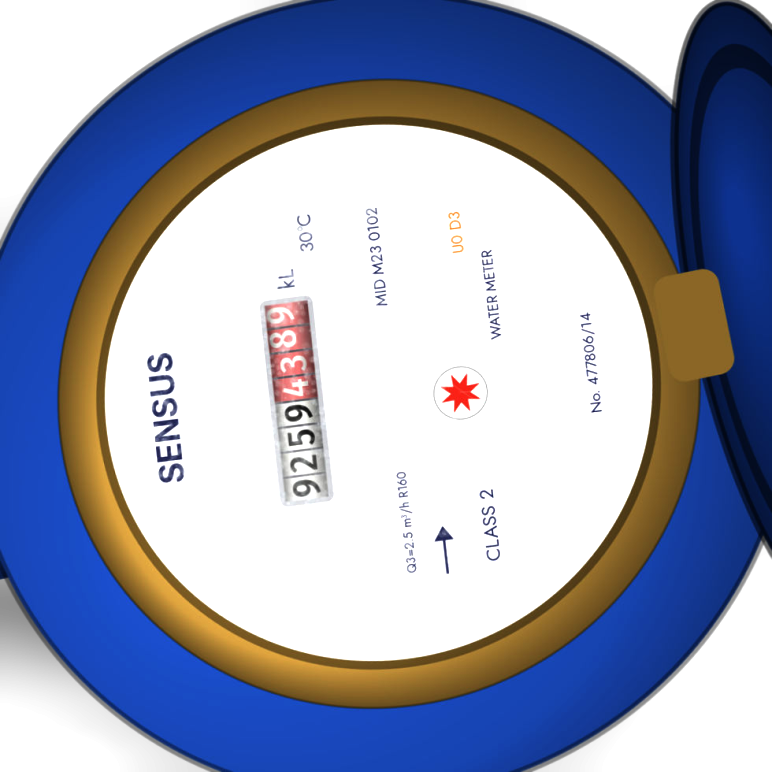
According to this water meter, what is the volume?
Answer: 9259.4389 kL
